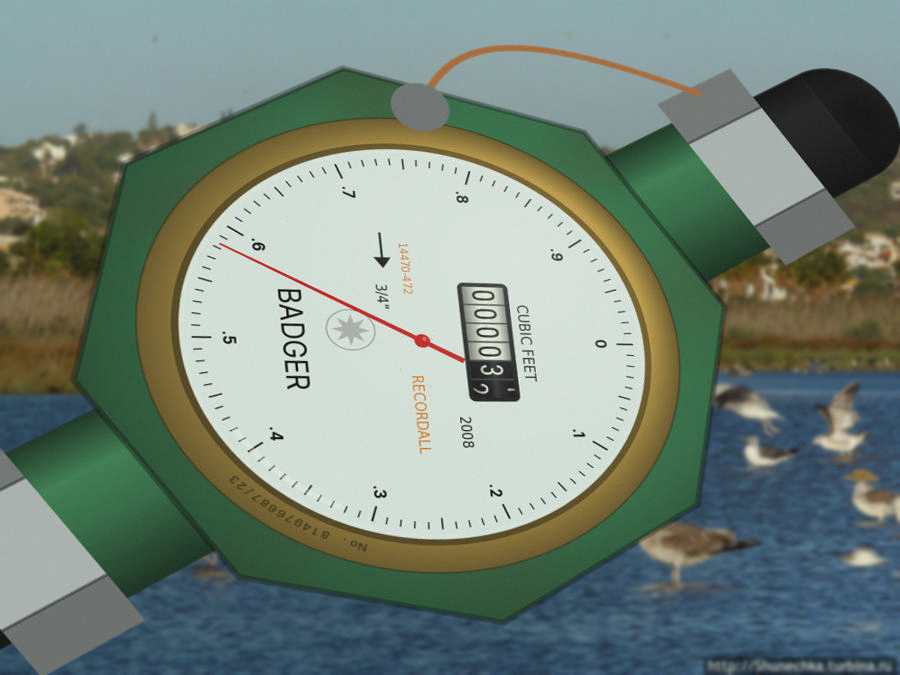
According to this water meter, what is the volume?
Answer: 31.58 ft³
